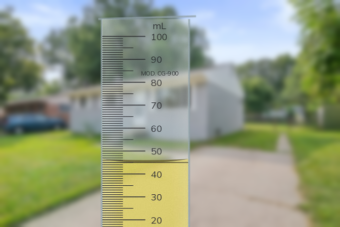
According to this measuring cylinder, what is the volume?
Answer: 45 mL
